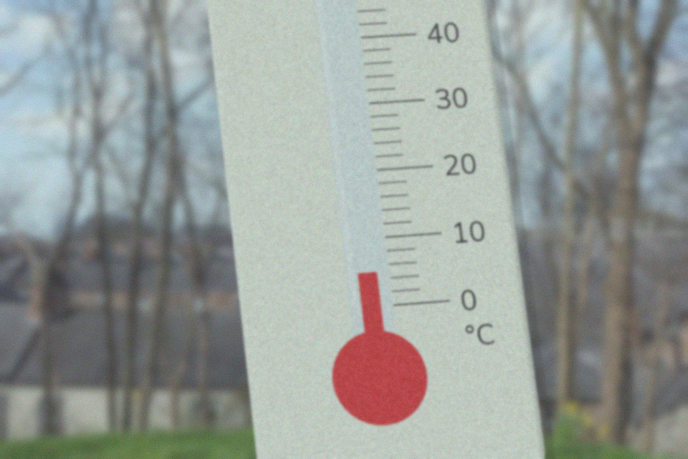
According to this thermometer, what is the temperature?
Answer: 5 °C
